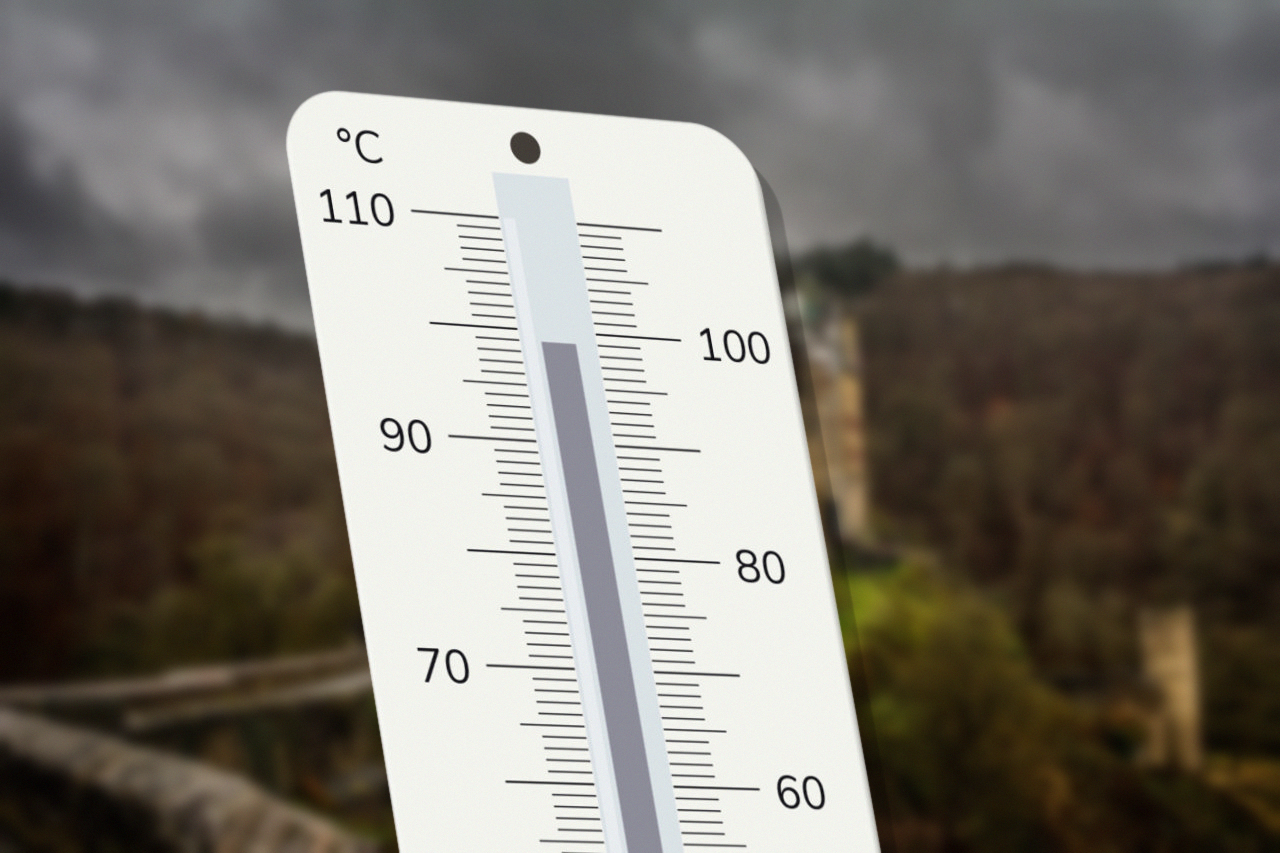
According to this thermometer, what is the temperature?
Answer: 99 °C
